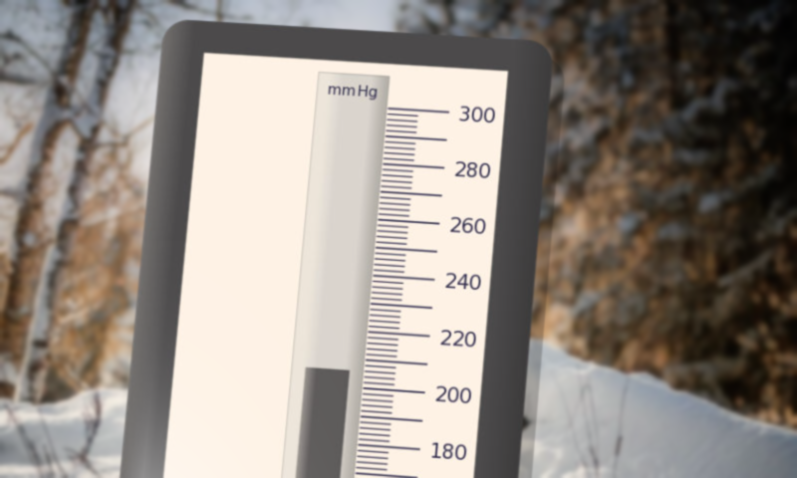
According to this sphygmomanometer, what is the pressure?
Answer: 206 mmHg
